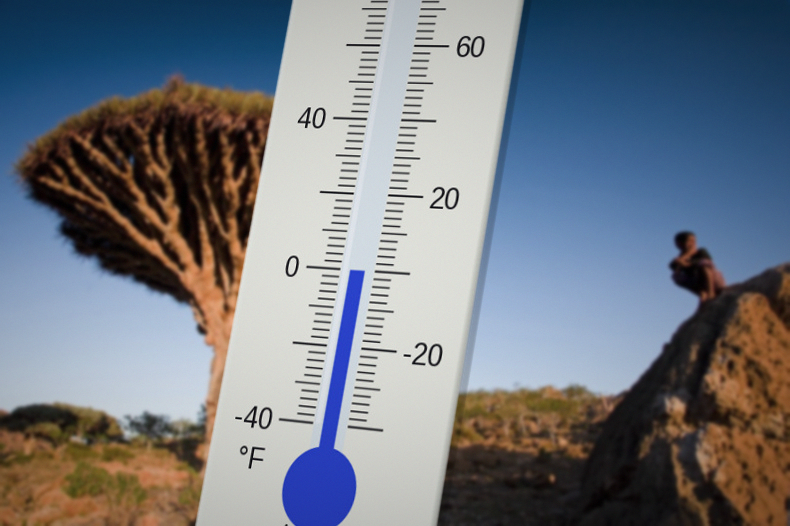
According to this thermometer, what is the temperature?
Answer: 0 °F
